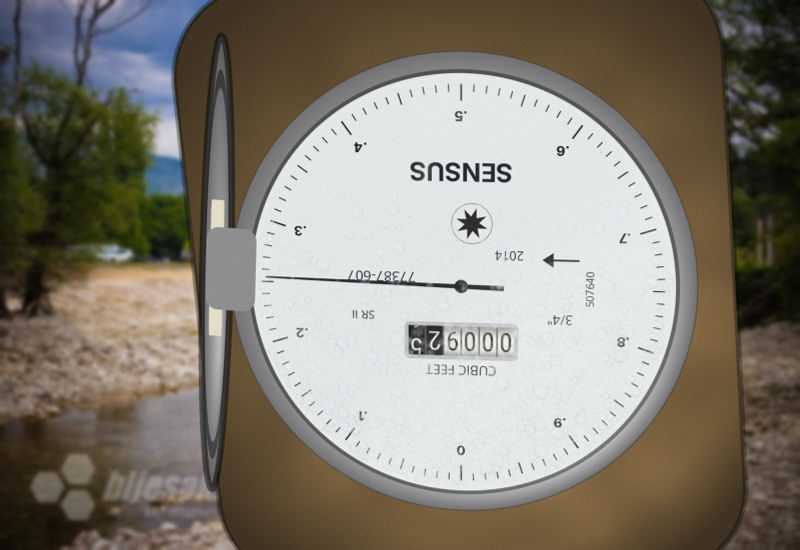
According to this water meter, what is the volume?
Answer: 925.25 ft³
